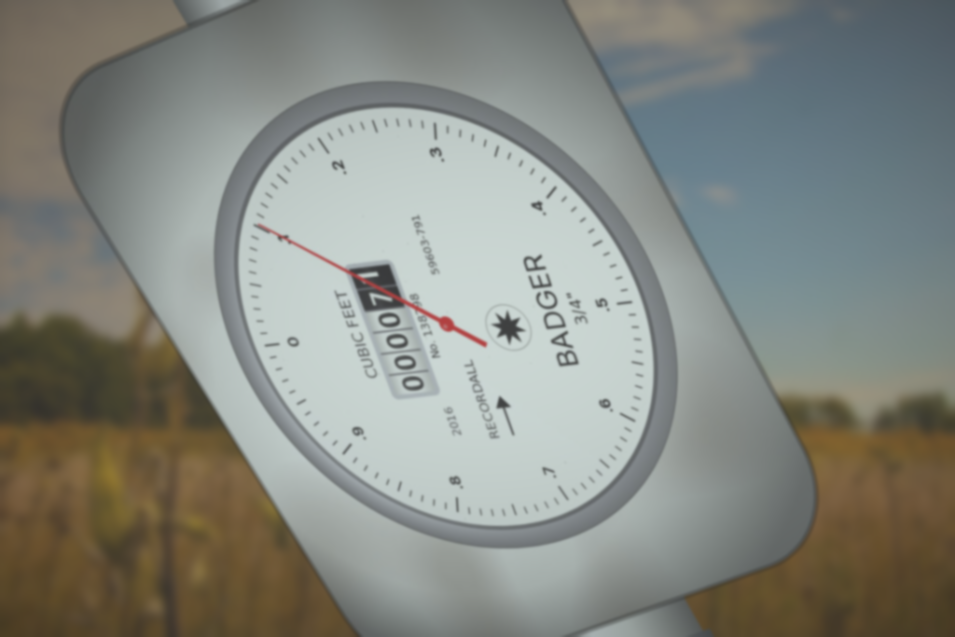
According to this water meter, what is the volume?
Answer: 71.10 ft³
